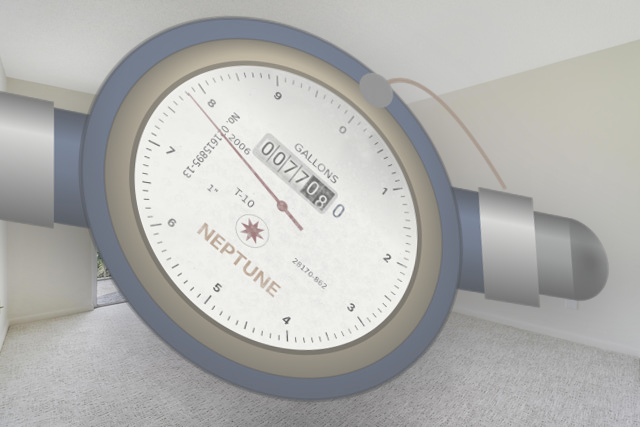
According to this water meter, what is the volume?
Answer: 77077.8 gal
